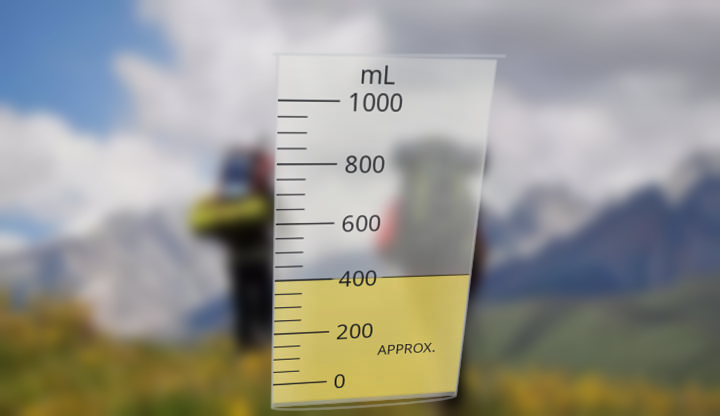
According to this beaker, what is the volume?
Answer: 400 mL
